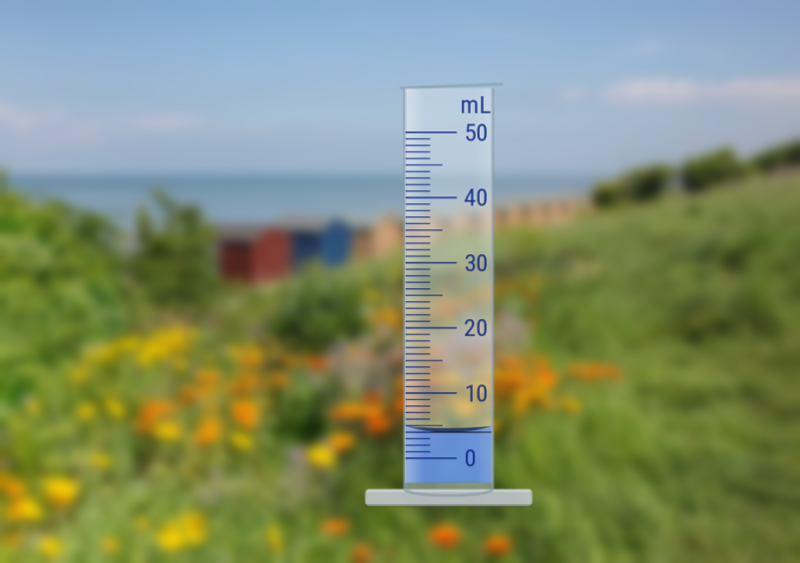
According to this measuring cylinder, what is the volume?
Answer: 4 mL
